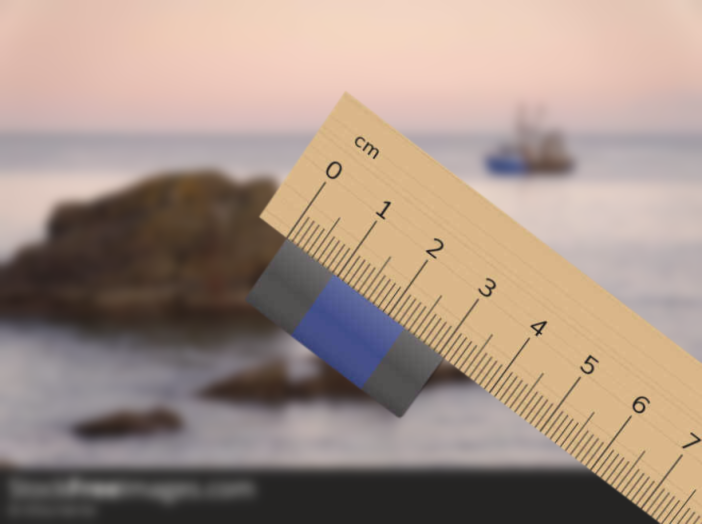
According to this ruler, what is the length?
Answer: 3.1 cm
